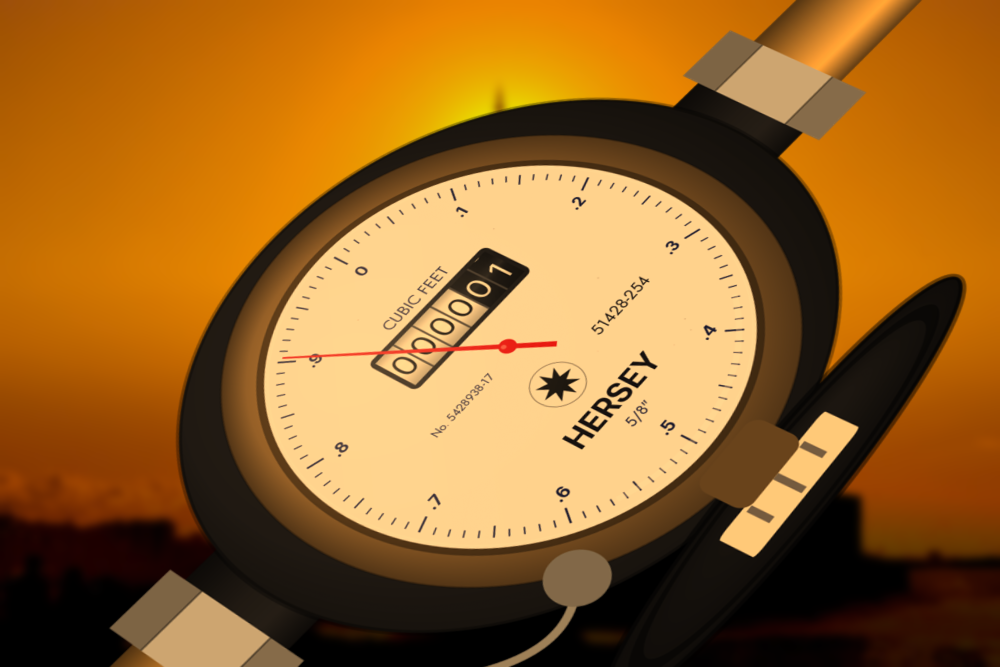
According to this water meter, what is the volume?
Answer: 0.90 ft³
